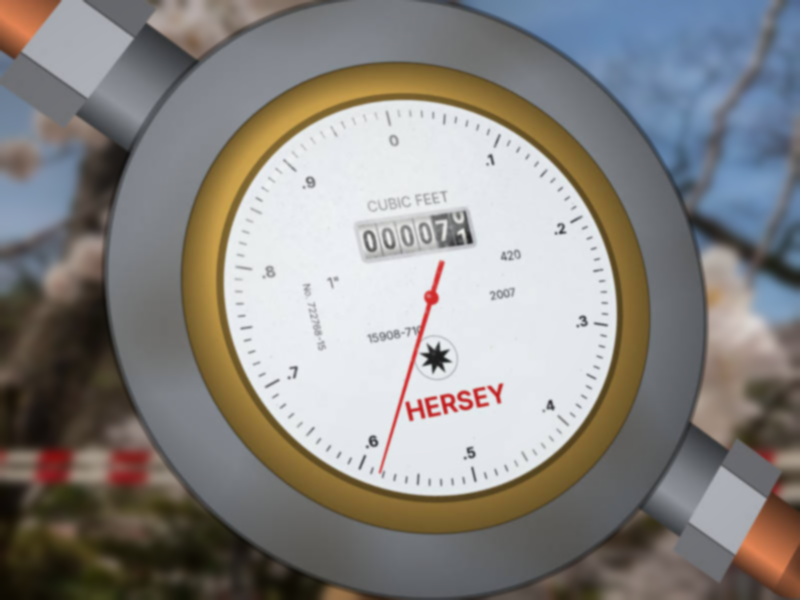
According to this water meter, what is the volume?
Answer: 70.58 ft³
